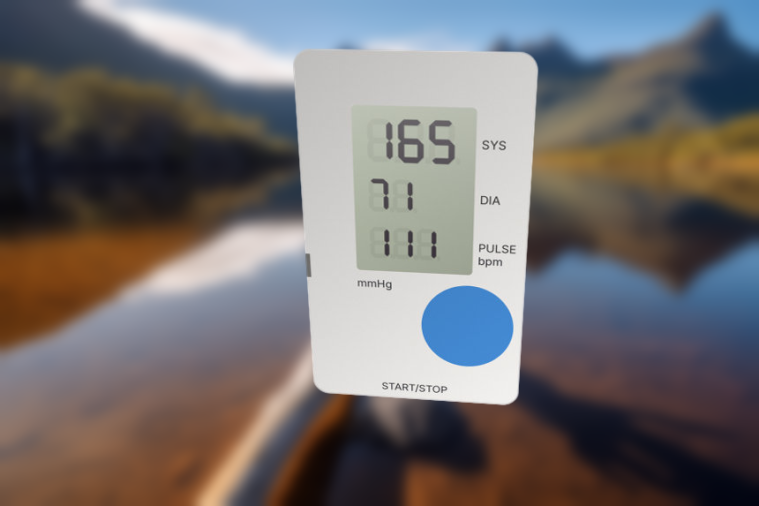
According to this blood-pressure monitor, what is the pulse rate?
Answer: 111 bpm
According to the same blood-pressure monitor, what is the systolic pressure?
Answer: 165 mmHg
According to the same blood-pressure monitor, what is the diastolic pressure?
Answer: 71 mmHg
